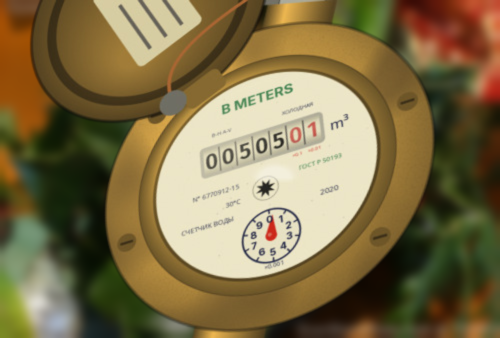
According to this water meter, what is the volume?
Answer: 505.010 m³
